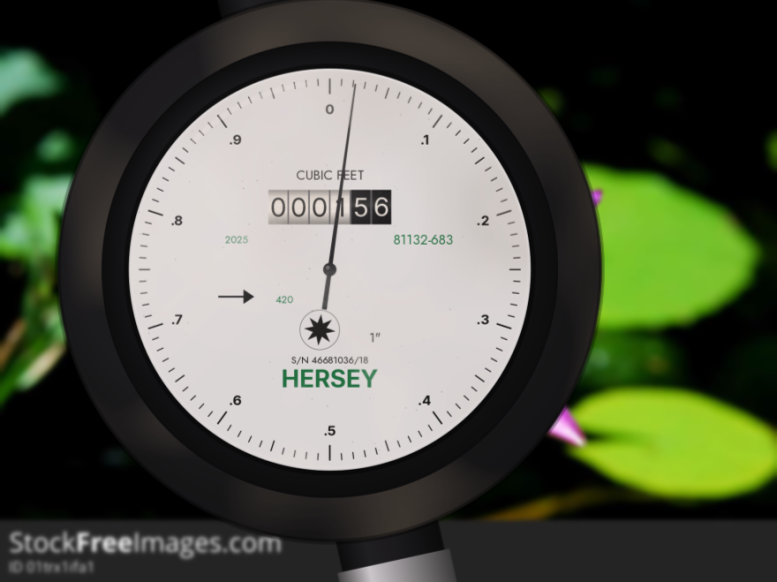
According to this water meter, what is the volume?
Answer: 156.02 ft³
